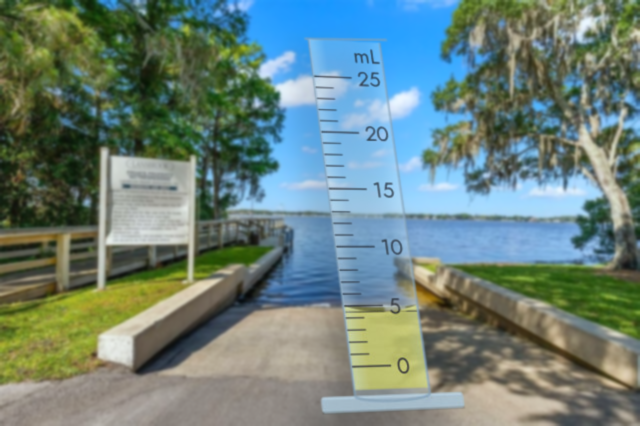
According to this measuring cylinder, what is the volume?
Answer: 4.5 mL
